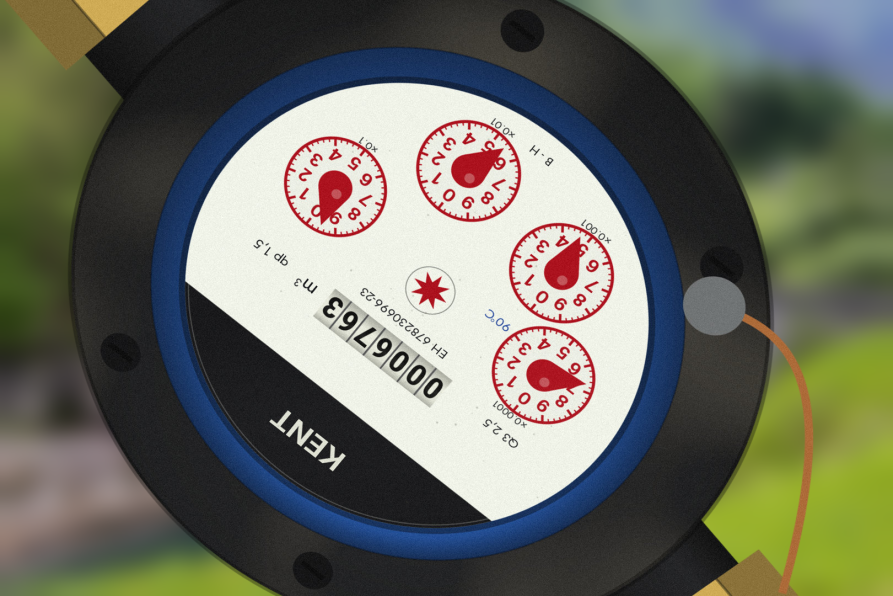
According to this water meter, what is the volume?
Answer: 6762.9546 m³
